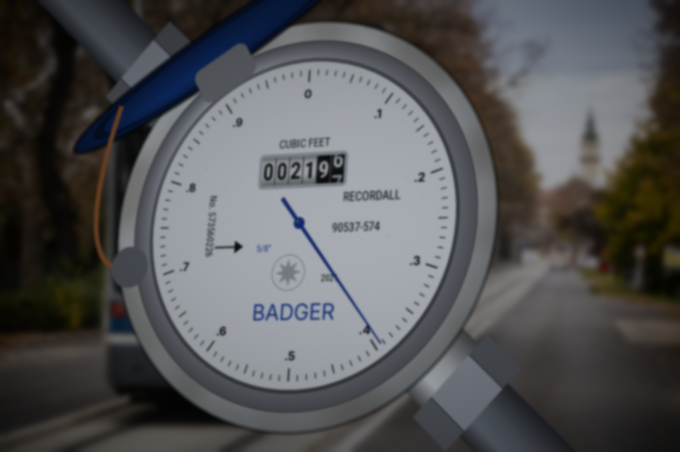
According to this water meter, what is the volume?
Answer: 2196.39 ft³
